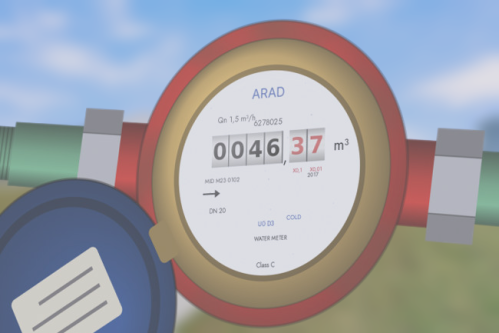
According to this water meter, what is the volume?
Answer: 46.37 m³
